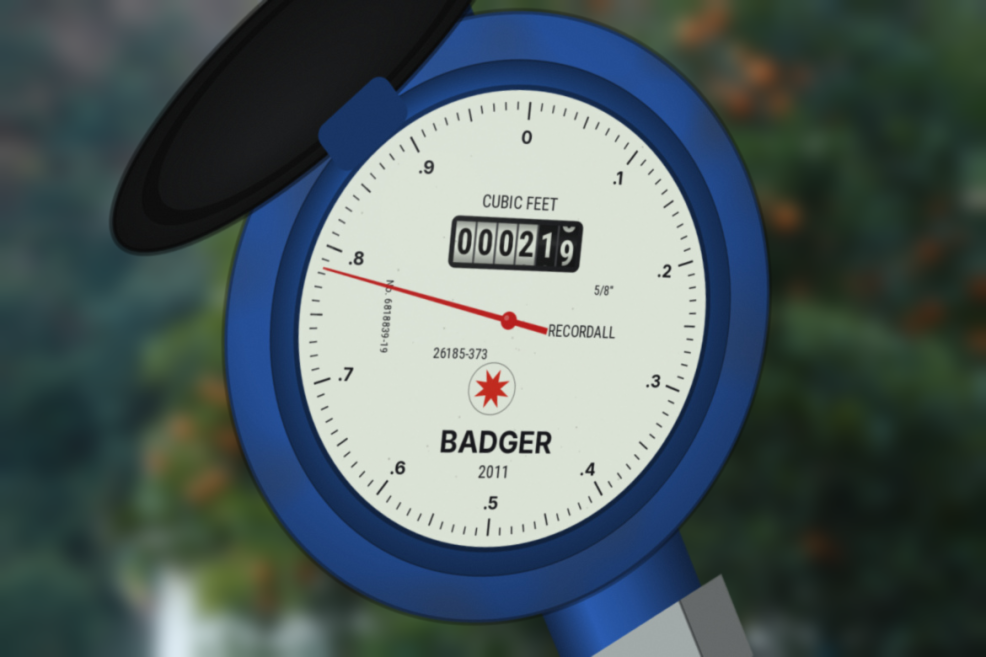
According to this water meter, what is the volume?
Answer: 218.78 ft³
